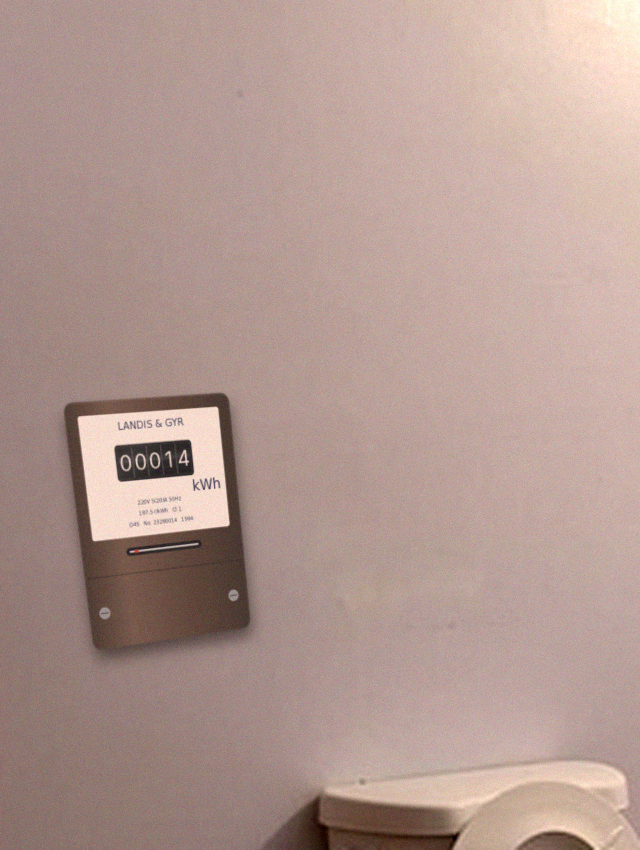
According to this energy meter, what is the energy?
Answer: 14 kWh
